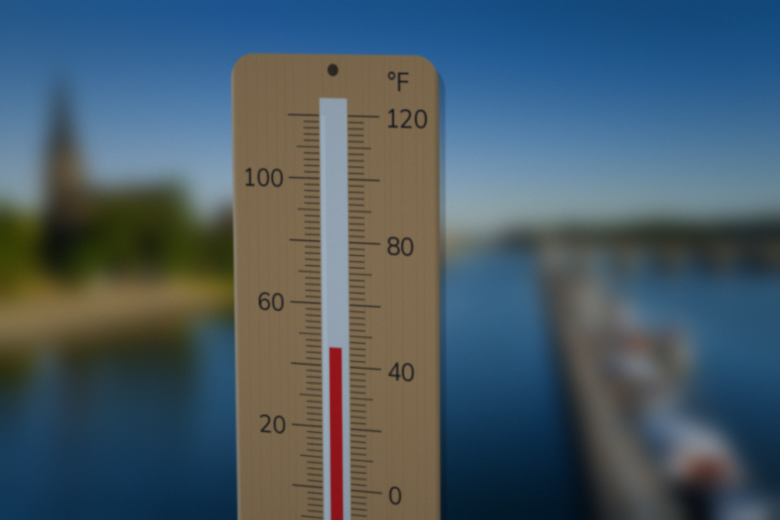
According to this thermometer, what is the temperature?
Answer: 46 °F
